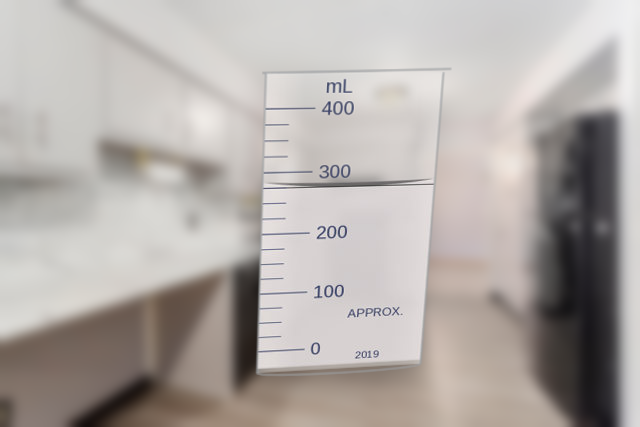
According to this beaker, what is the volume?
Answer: 275 mL
